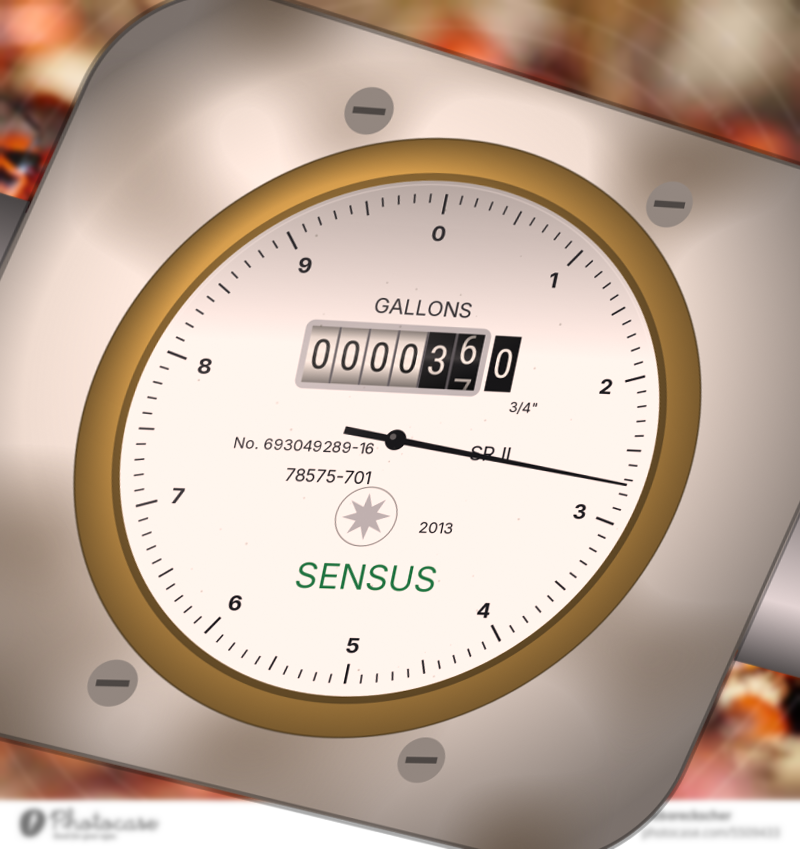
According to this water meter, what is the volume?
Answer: 362.7 gal
